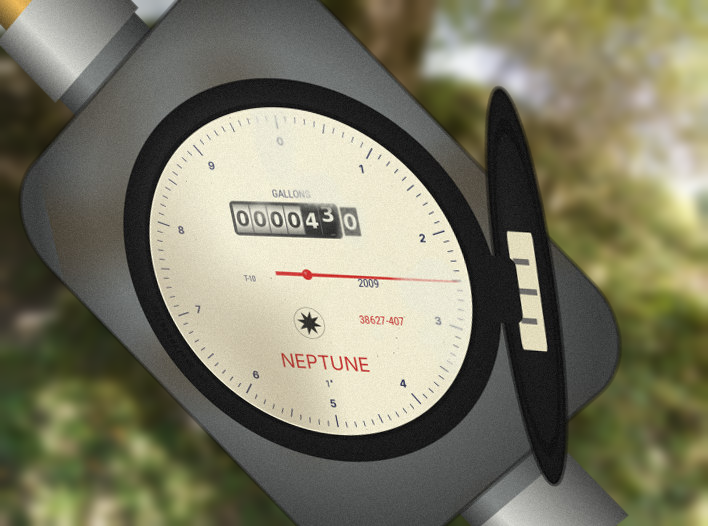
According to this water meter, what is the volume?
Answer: 432.5 gal
